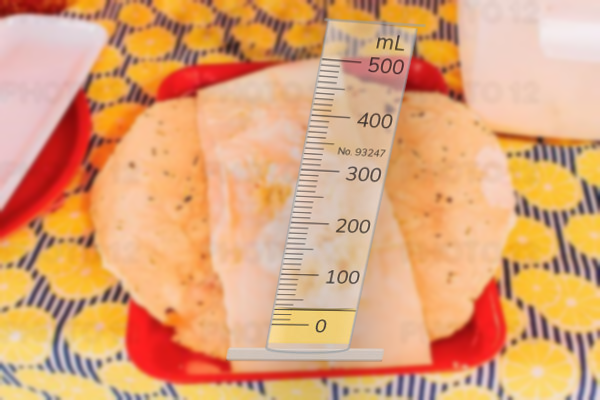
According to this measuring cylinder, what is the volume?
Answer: 30 mL
